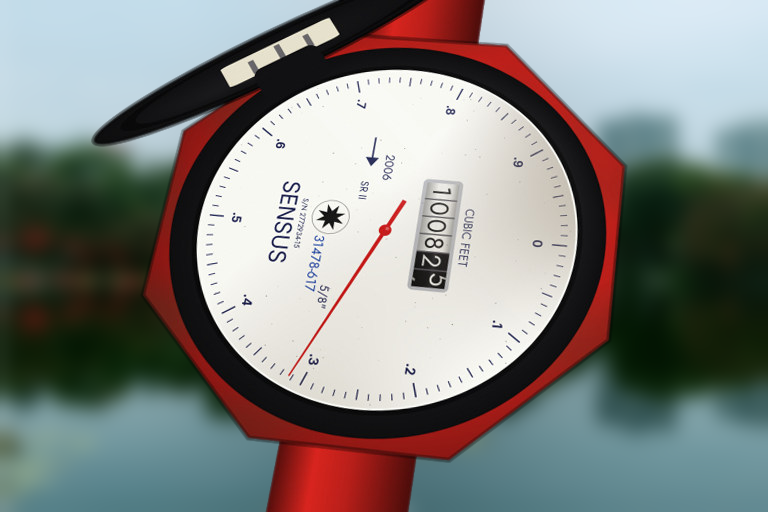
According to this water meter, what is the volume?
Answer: 100825.31 ft³
